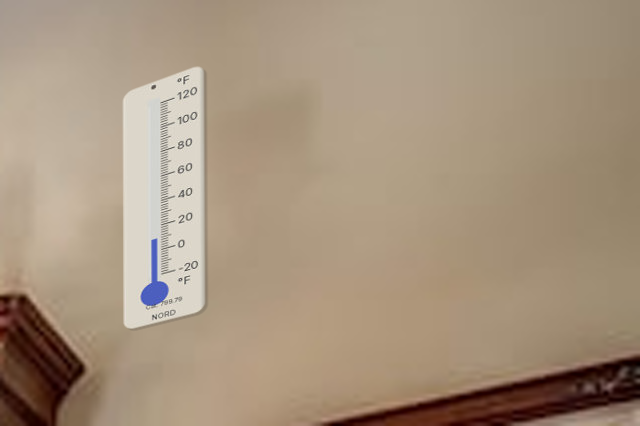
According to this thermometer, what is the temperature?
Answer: 10 °F
